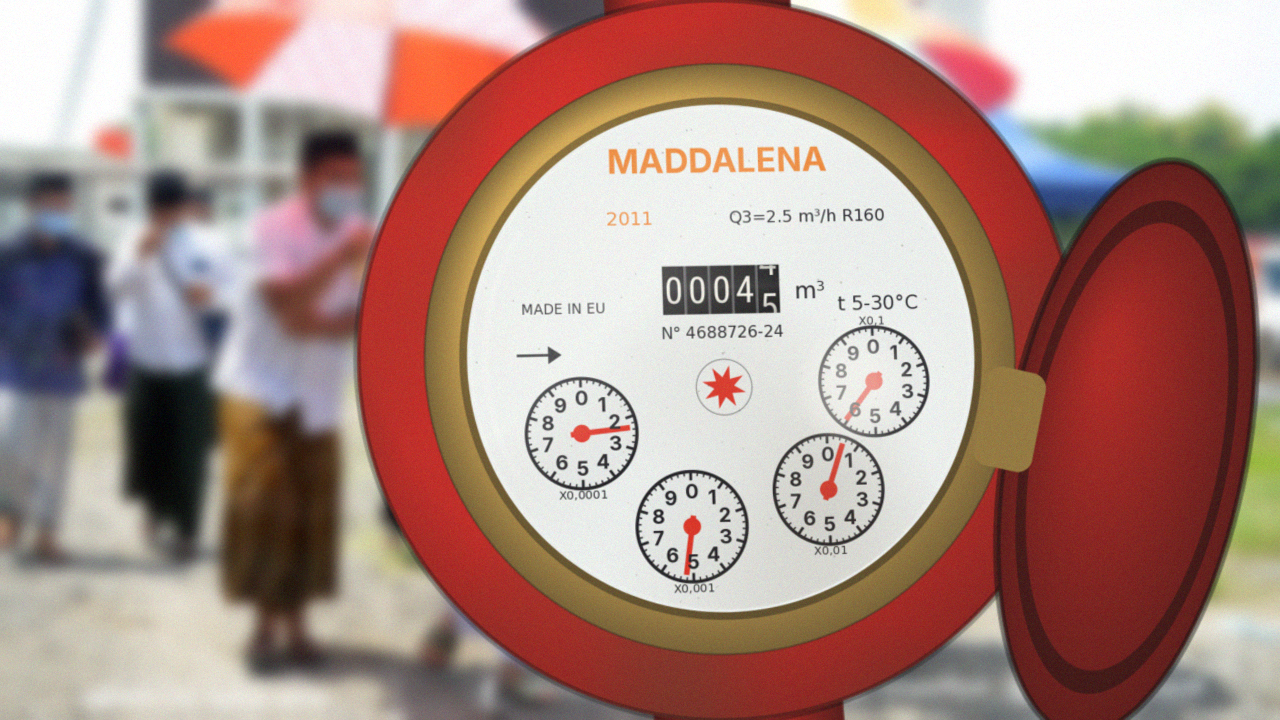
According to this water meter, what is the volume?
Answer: 44.6052 m³
